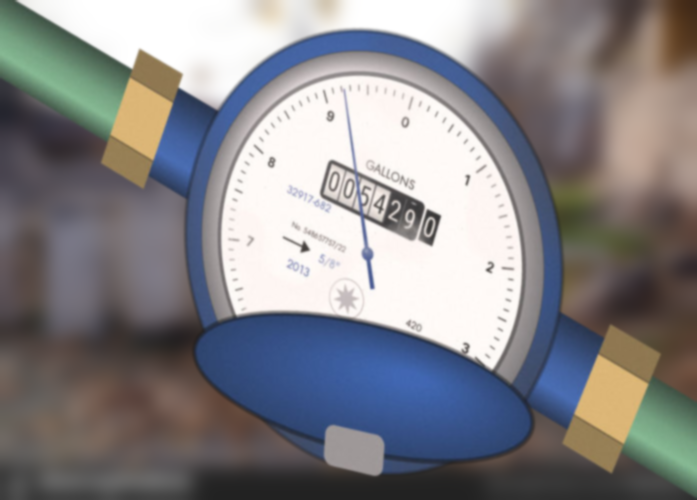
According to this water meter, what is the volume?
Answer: 54289.2 gal
